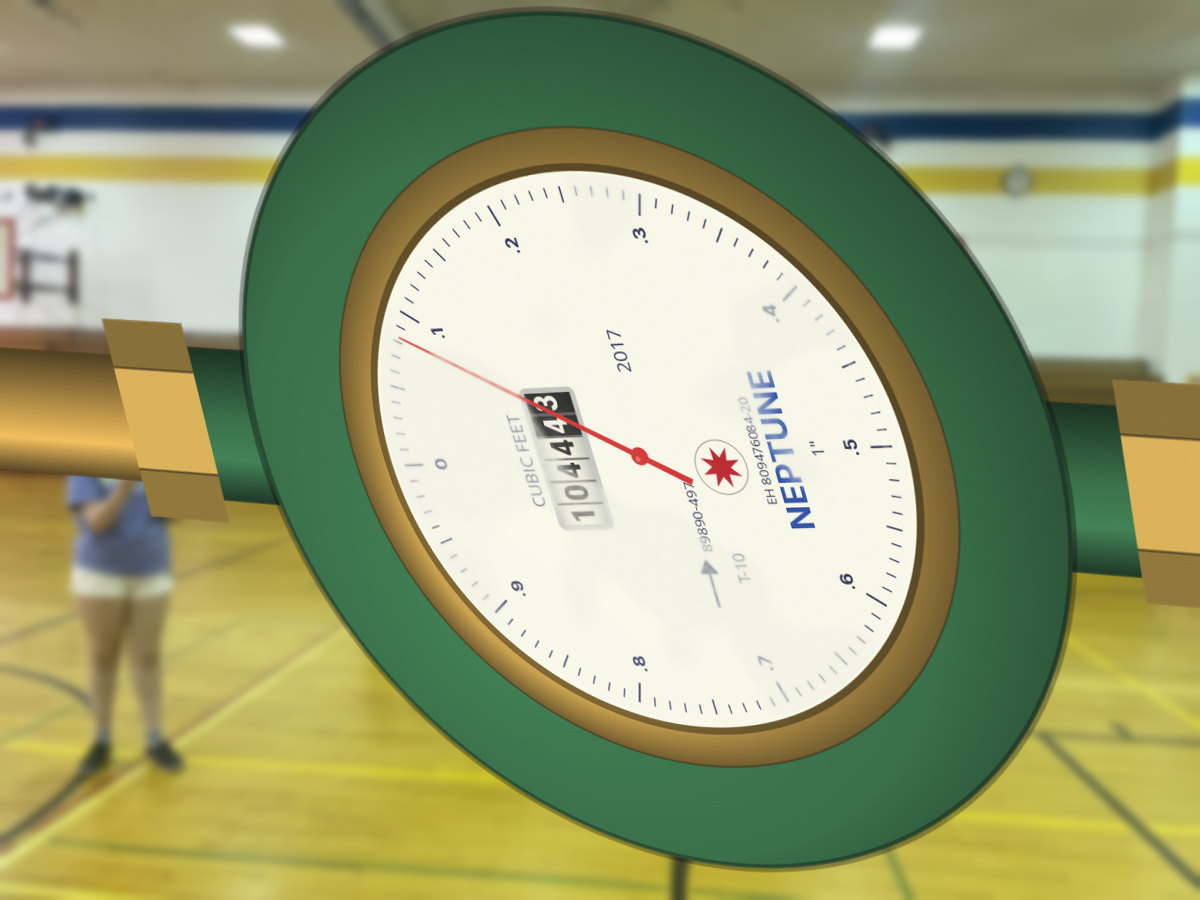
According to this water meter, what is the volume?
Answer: 104443.08 ft³
